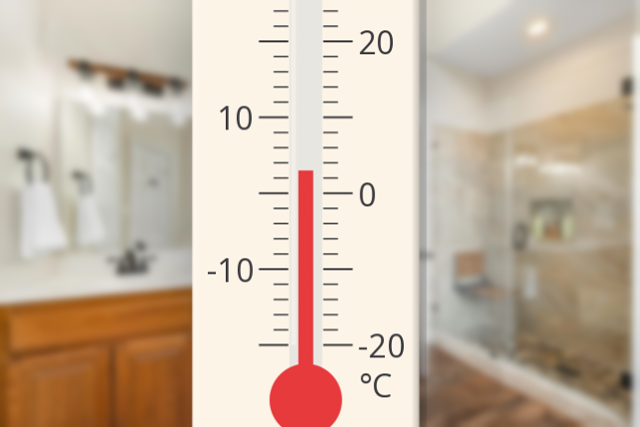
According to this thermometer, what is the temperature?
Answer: 3 °C
